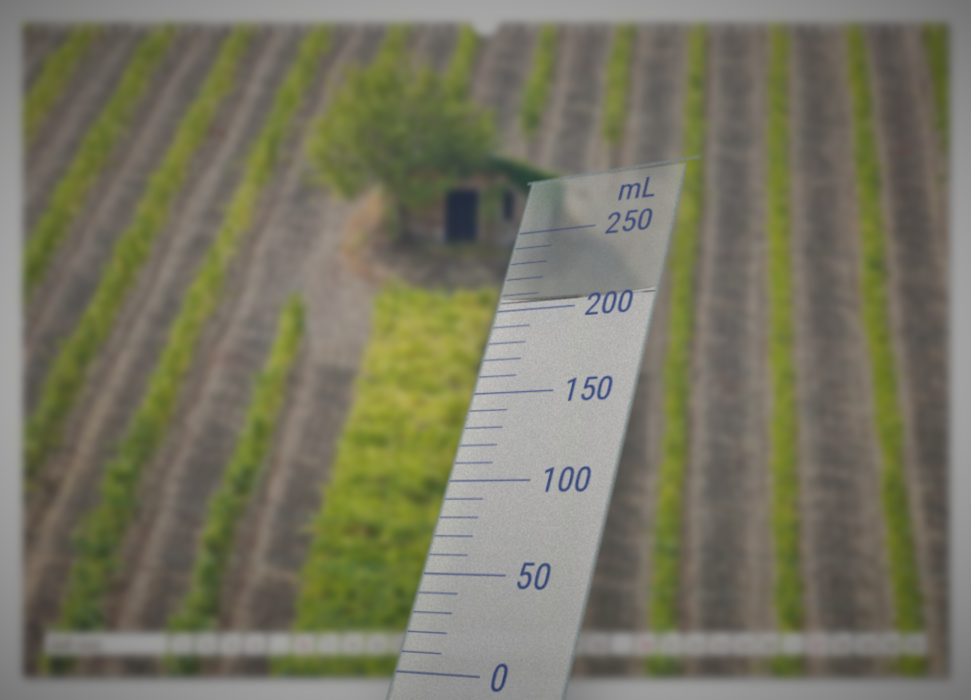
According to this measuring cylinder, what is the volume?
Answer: 205 mL
